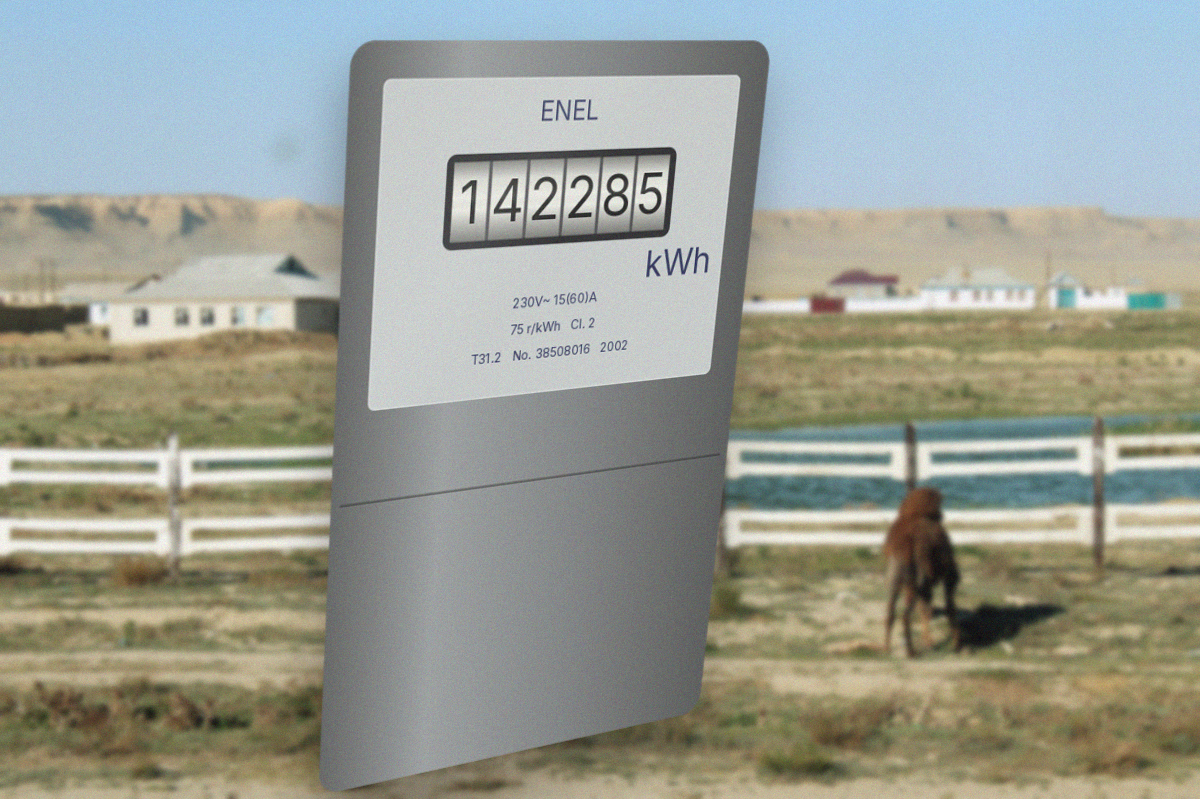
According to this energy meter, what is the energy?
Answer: 142285 kWh
